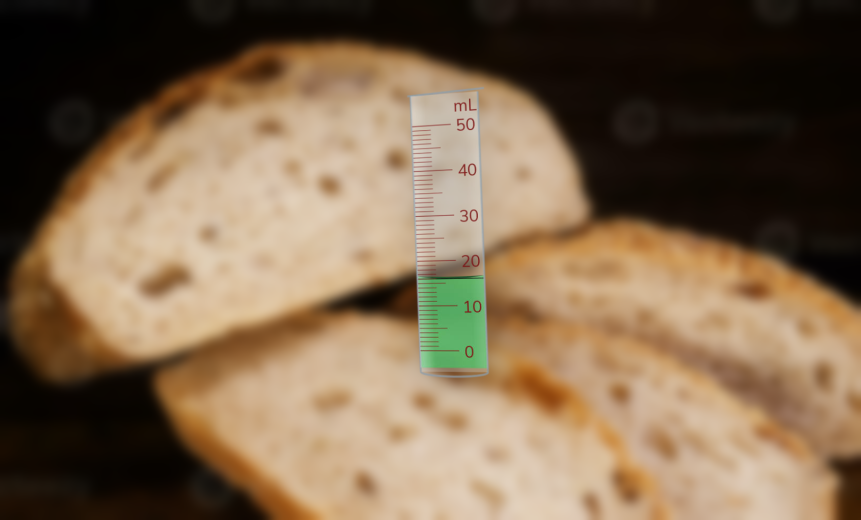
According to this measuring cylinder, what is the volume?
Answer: 16 mL
